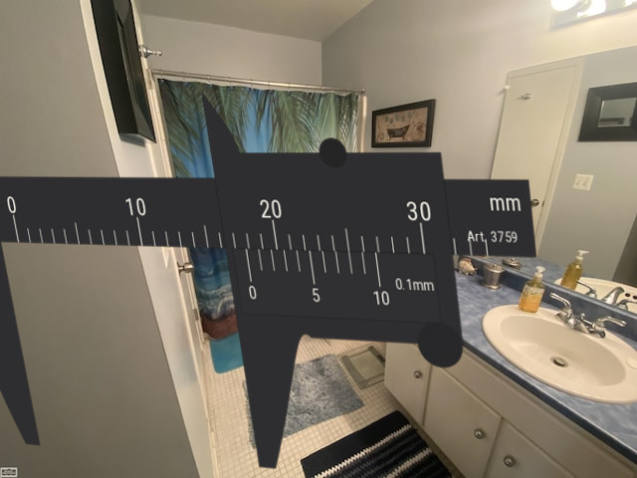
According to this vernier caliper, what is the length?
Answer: 17.8 mm
